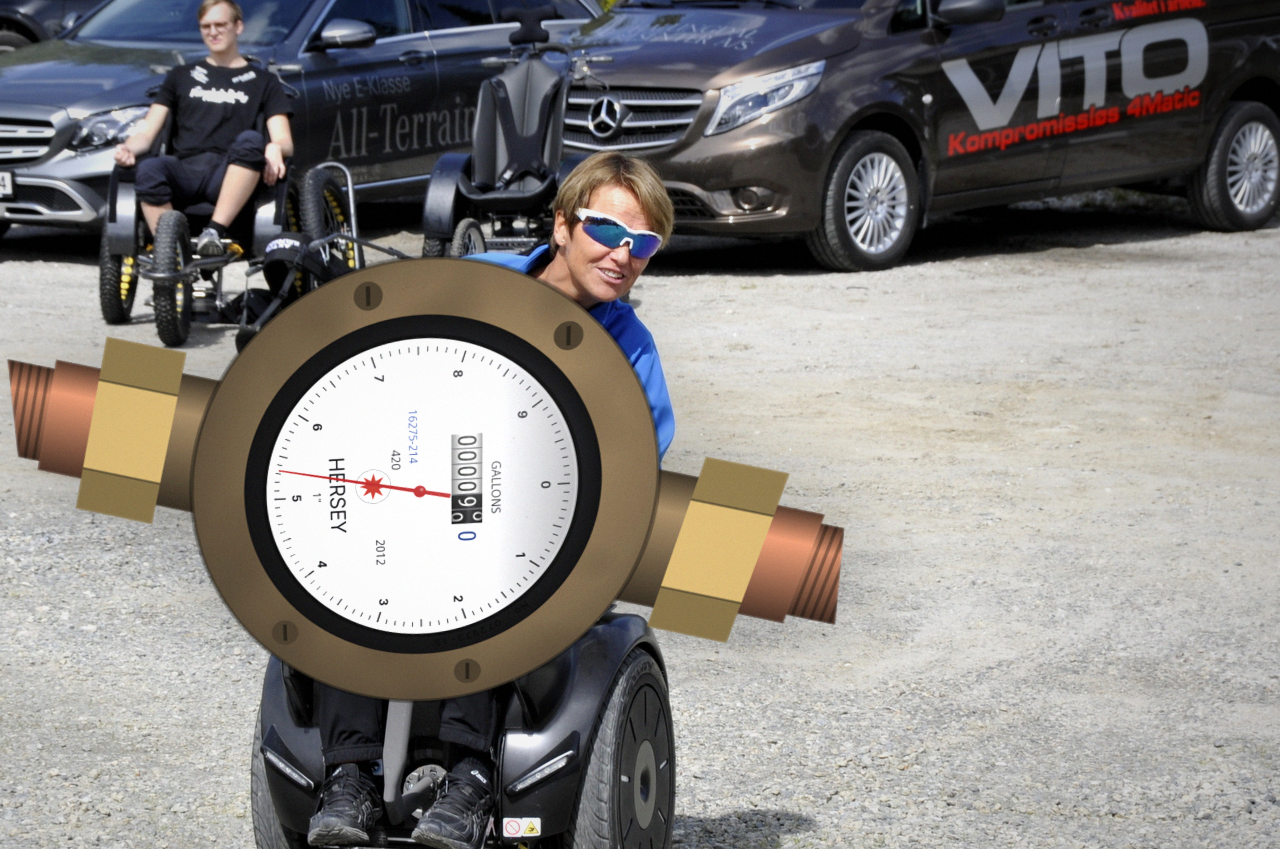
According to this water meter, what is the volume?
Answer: 985.3 gal
